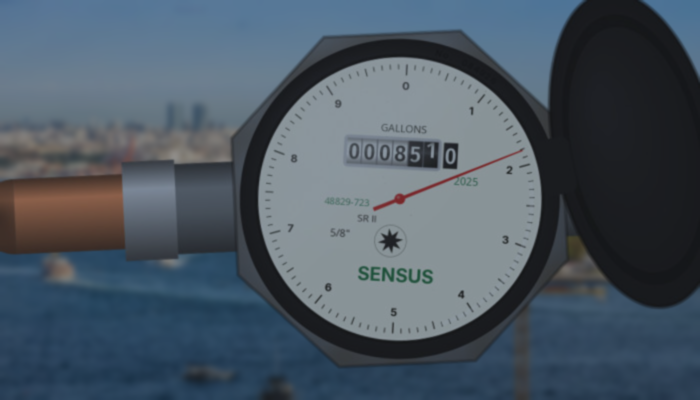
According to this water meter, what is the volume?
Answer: 8511.8 gal
